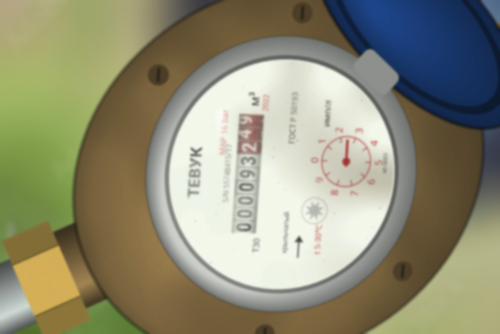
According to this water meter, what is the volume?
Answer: 93.2492 m³
